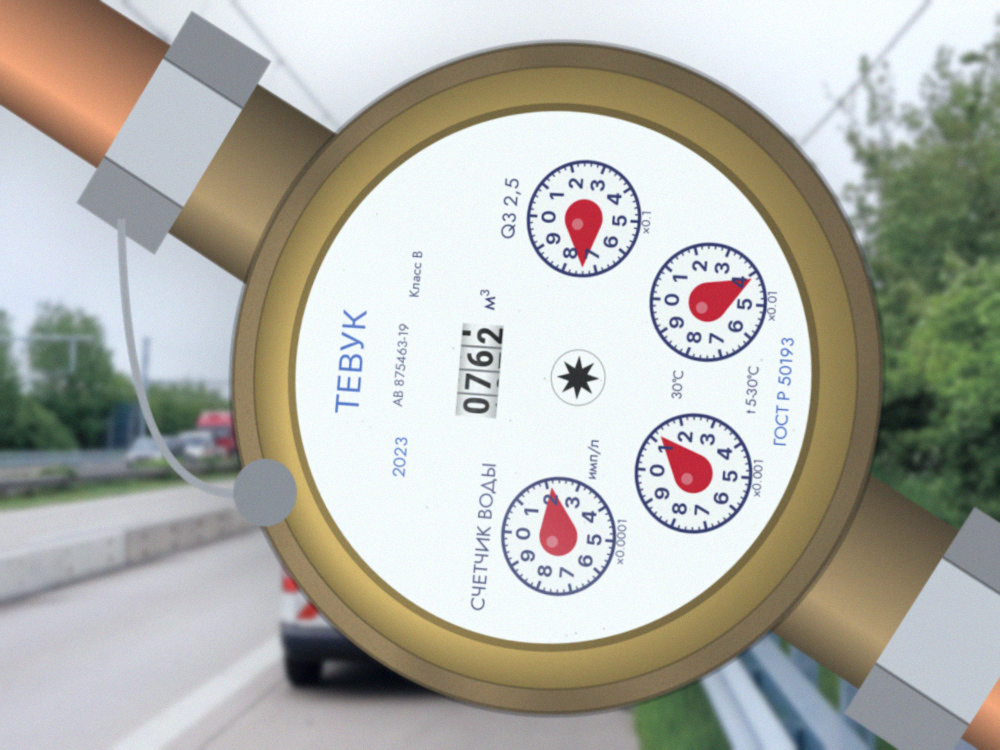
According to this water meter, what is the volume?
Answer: 761.7412 m³
